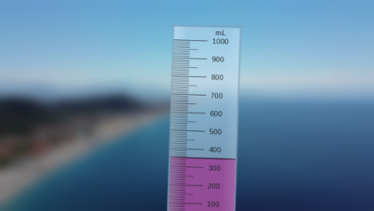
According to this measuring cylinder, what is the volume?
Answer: 350 mL
